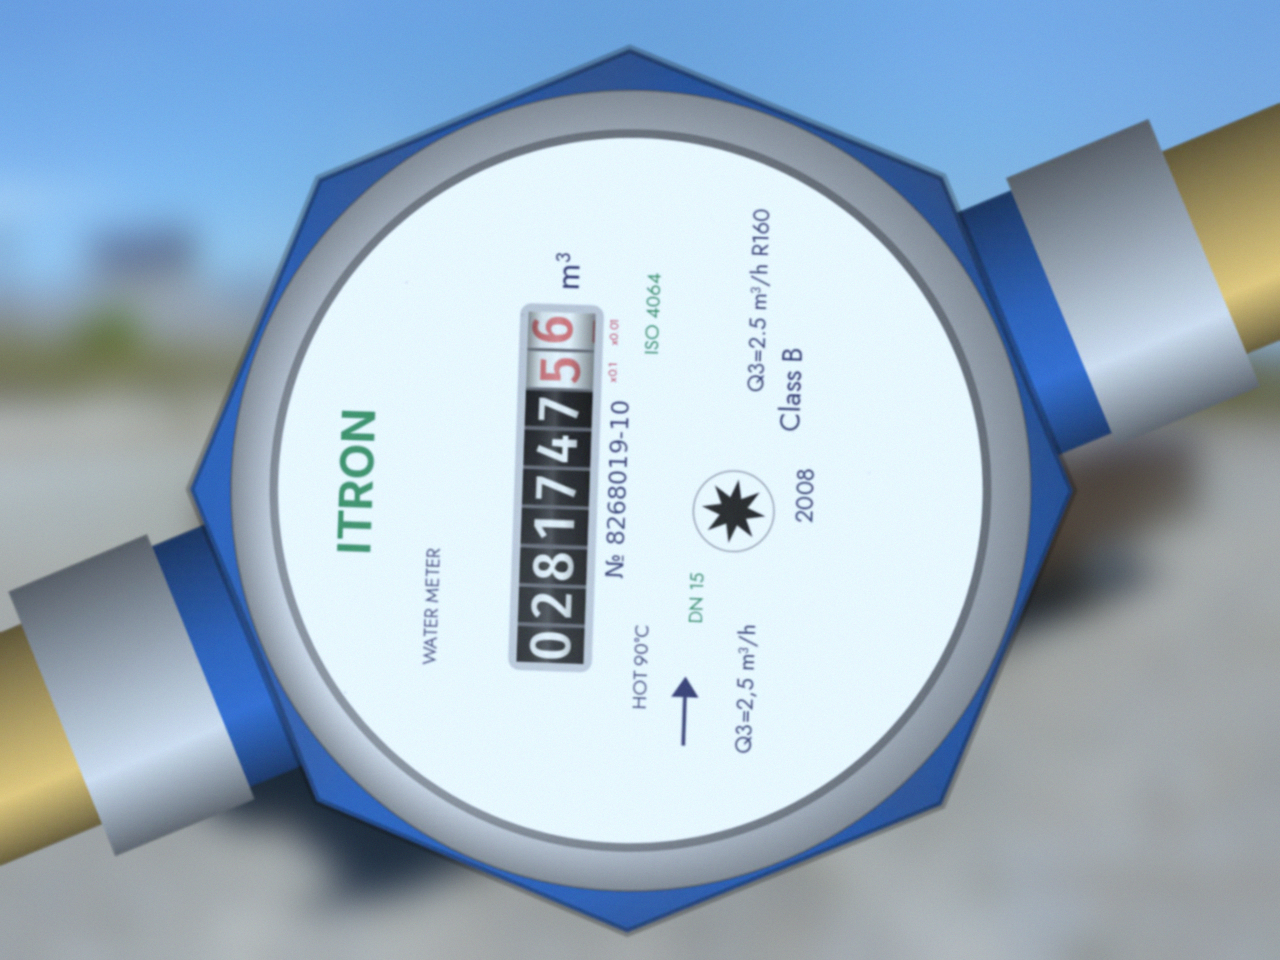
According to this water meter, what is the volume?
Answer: 281747.56 m³
